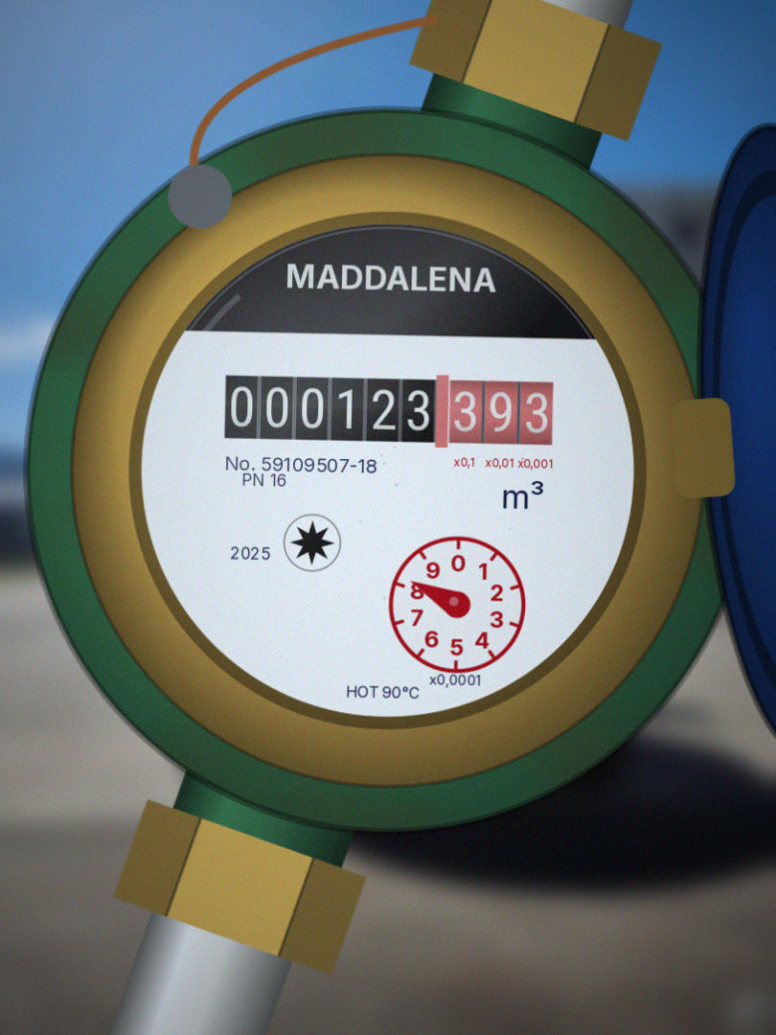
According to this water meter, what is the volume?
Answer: 123.3938 m³
